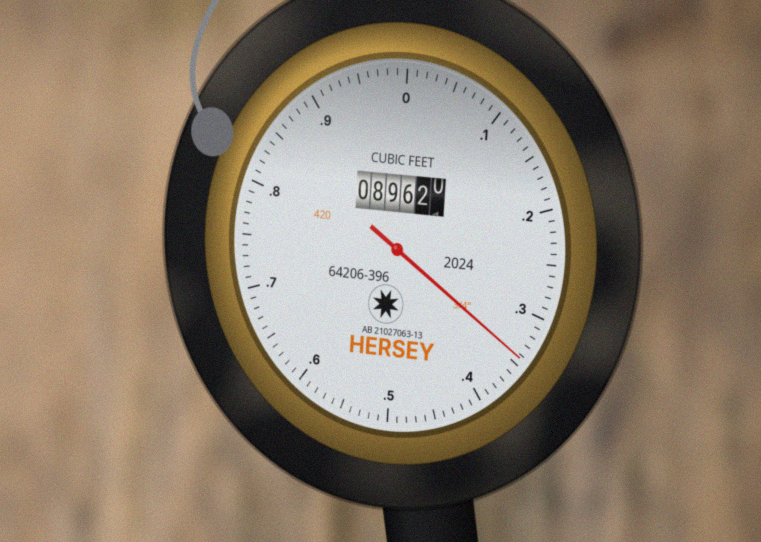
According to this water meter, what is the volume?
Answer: 89620.34 ft³
